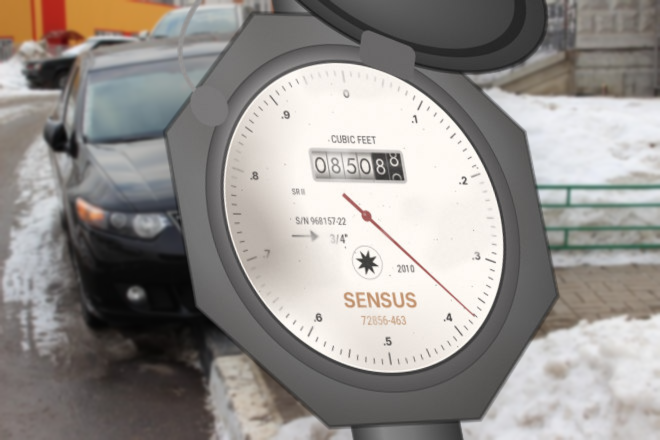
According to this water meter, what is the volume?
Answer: 85088.37 ft³
